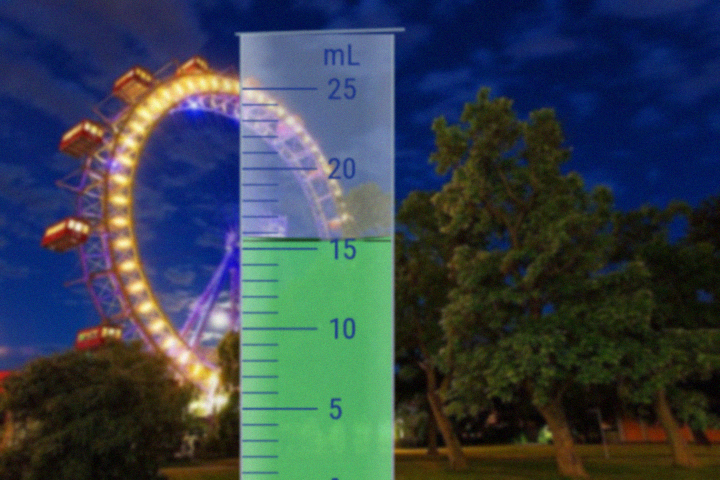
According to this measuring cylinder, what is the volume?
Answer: 15.5 mL
